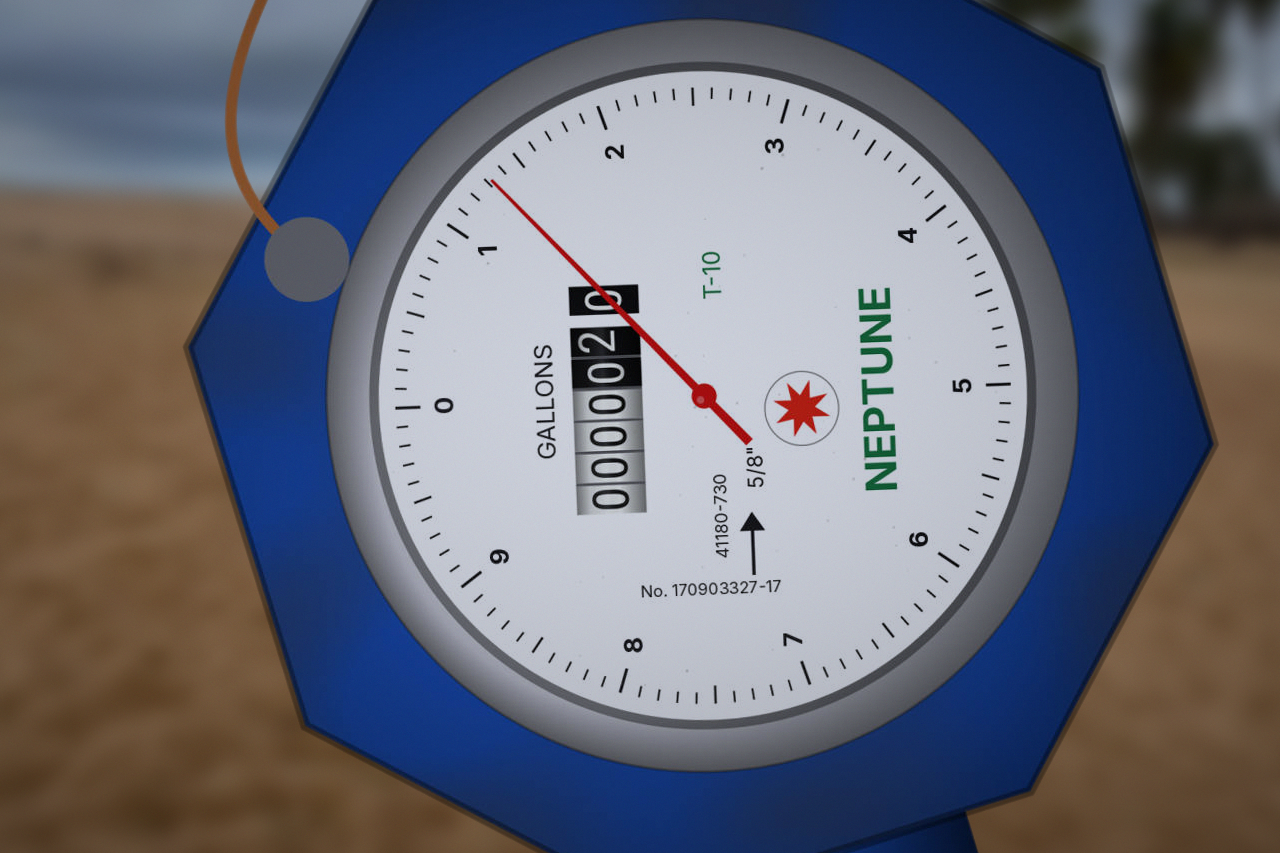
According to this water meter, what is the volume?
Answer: 21.3 gal
